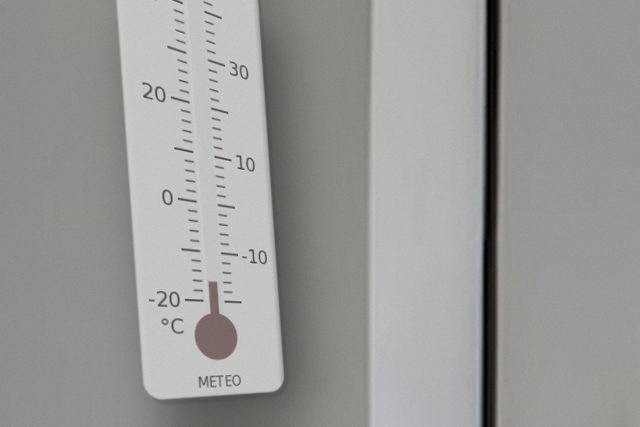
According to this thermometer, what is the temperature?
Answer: -16 °C
